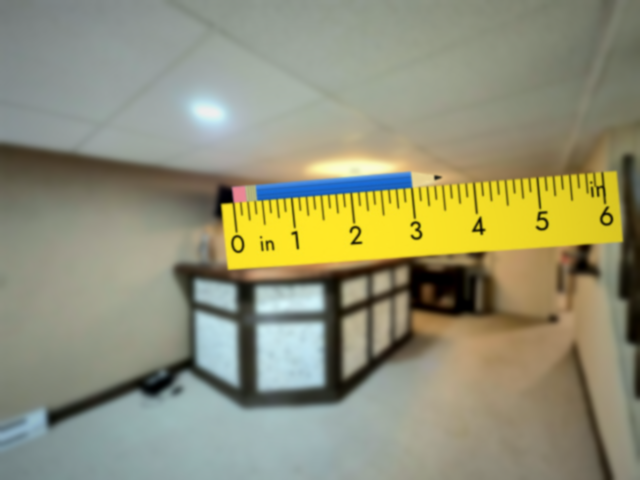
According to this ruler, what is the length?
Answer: 3.5 in
